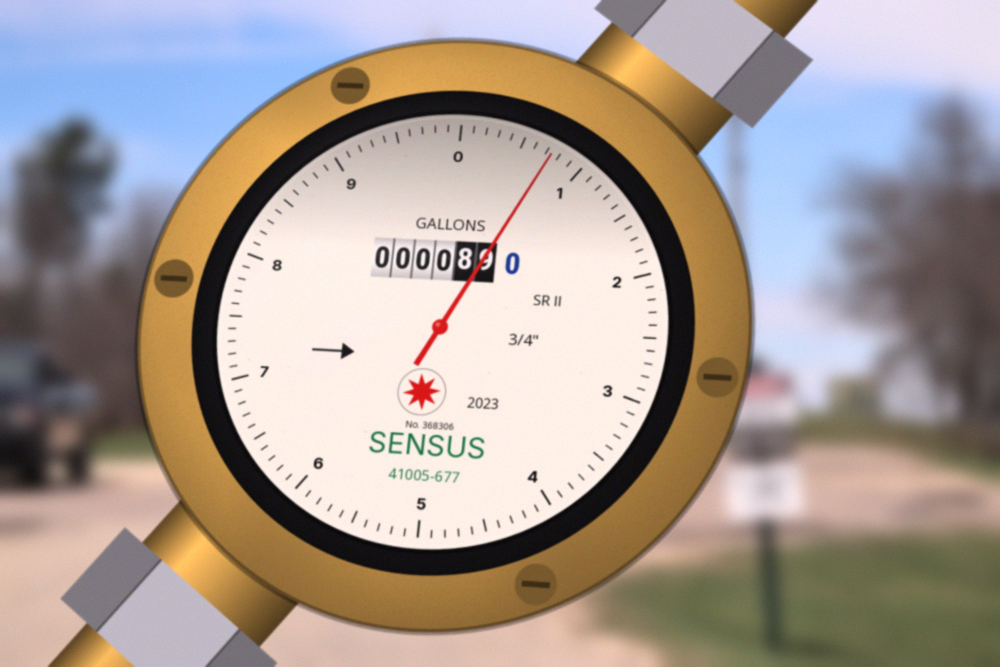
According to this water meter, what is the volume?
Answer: 890.7 gal
